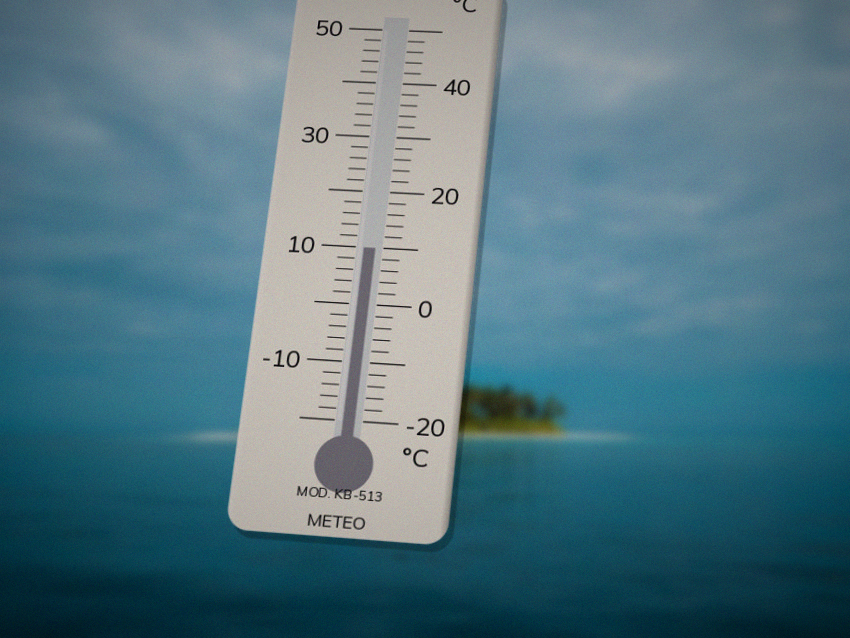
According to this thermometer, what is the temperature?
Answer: 10 °C
